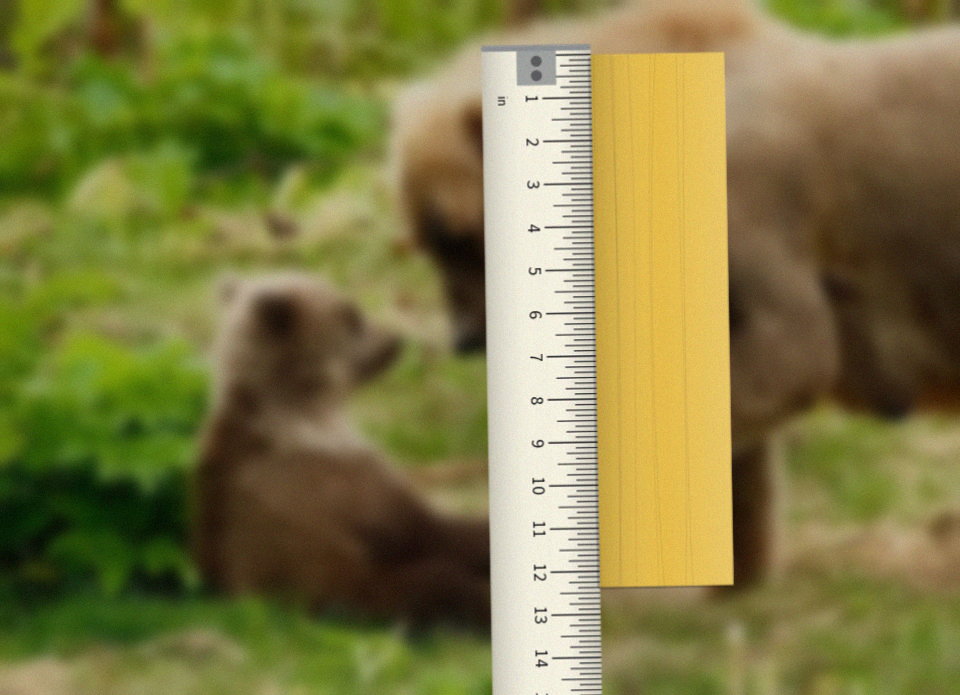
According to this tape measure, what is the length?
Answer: 12.375 in
